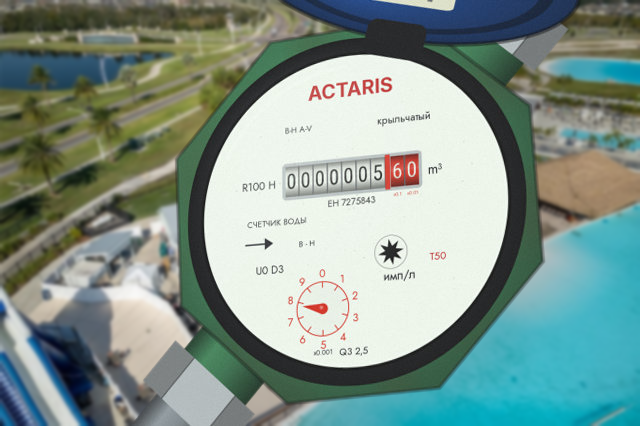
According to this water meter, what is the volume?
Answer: 5.607 m³
